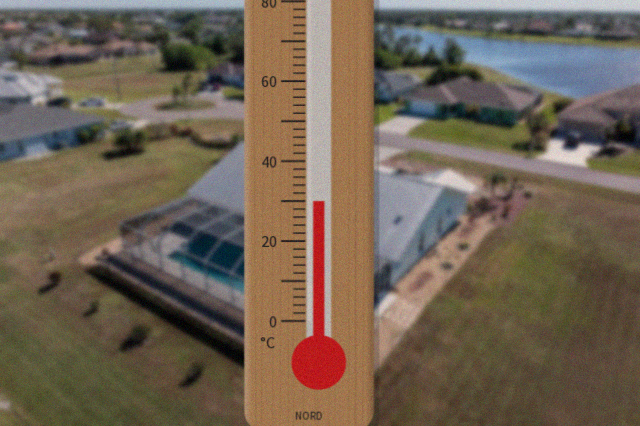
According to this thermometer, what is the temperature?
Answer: 30 °C
